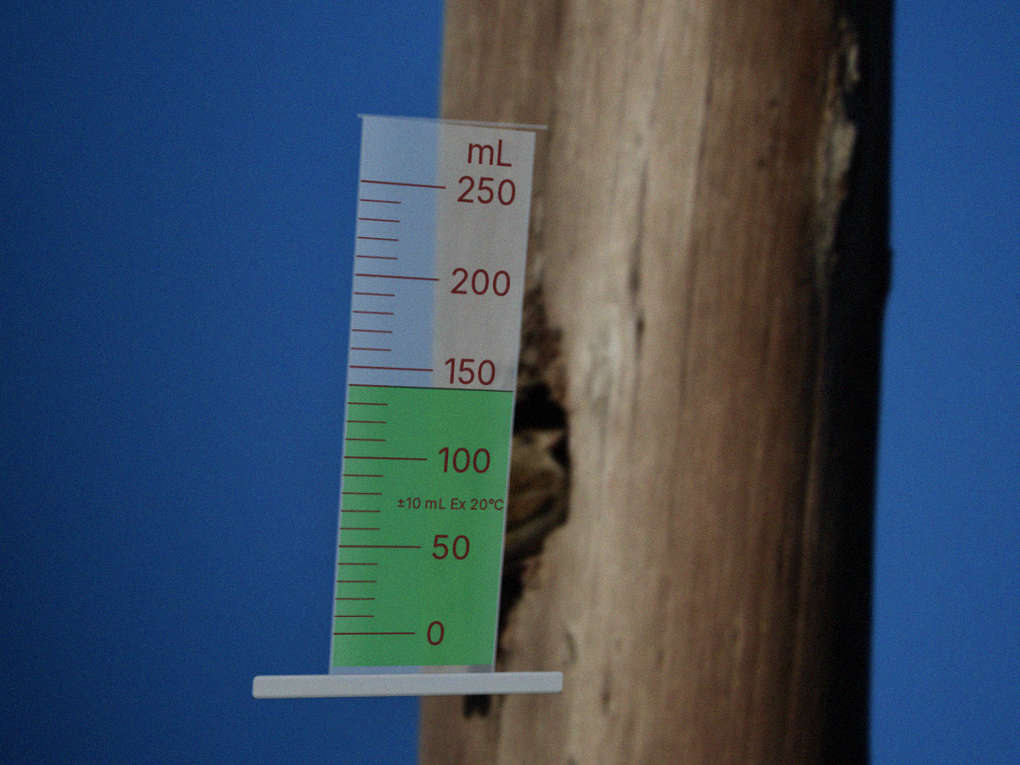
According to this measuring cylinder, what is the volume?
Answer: 140 mL
